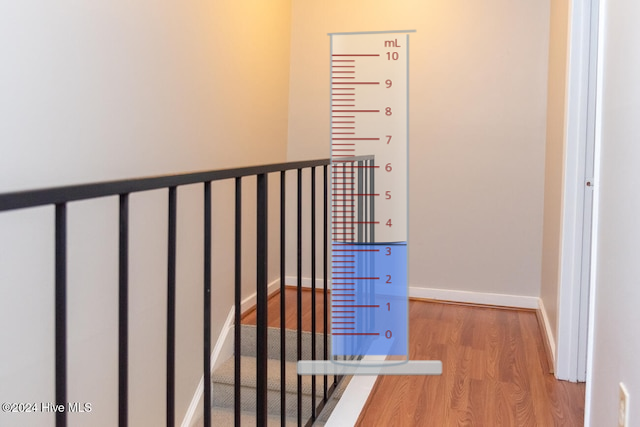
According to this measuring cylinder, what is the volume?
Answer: 3.2 mL
